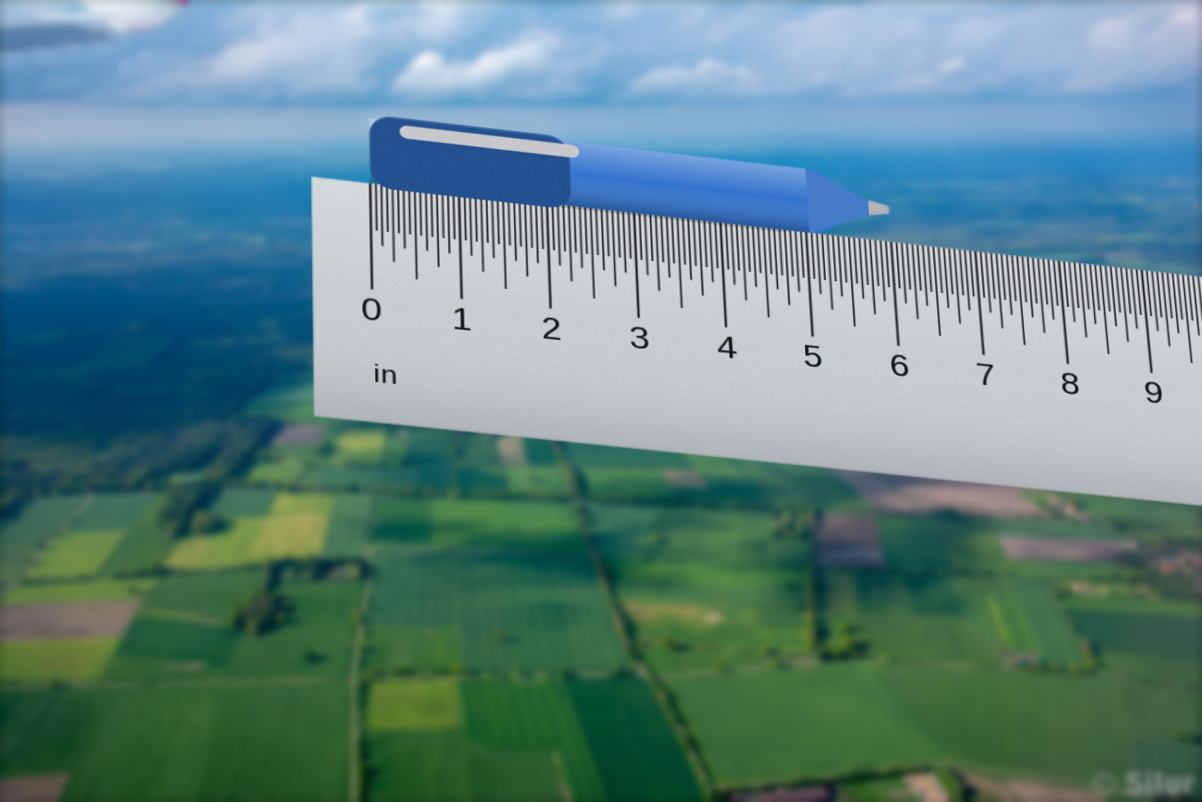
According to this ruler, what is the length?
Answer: 6 in
